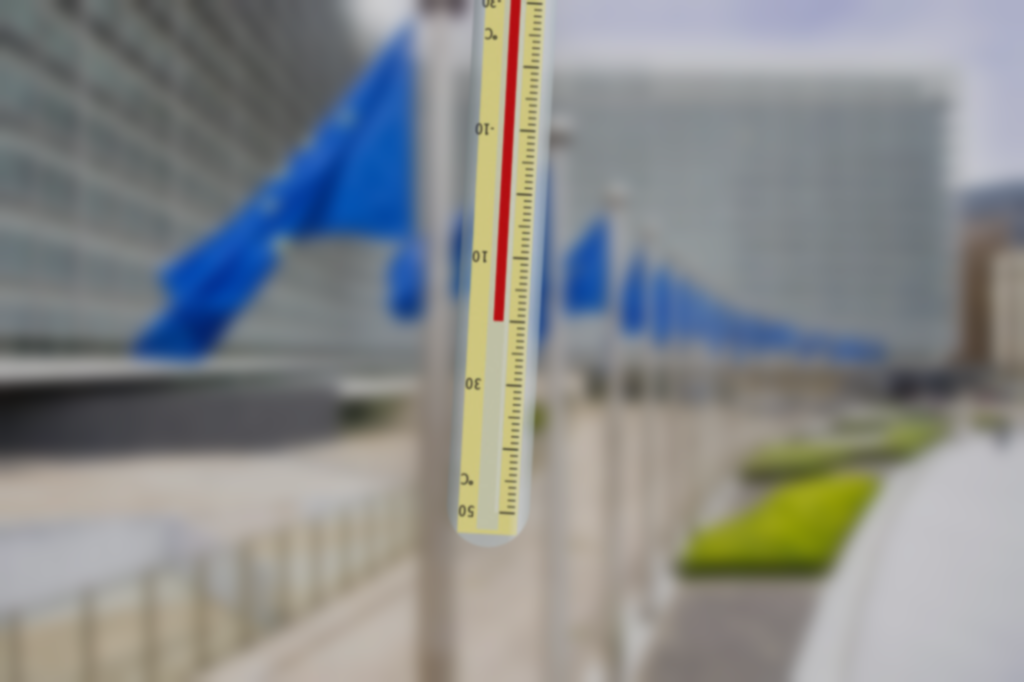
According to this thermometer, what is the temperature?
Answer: 20 °C
